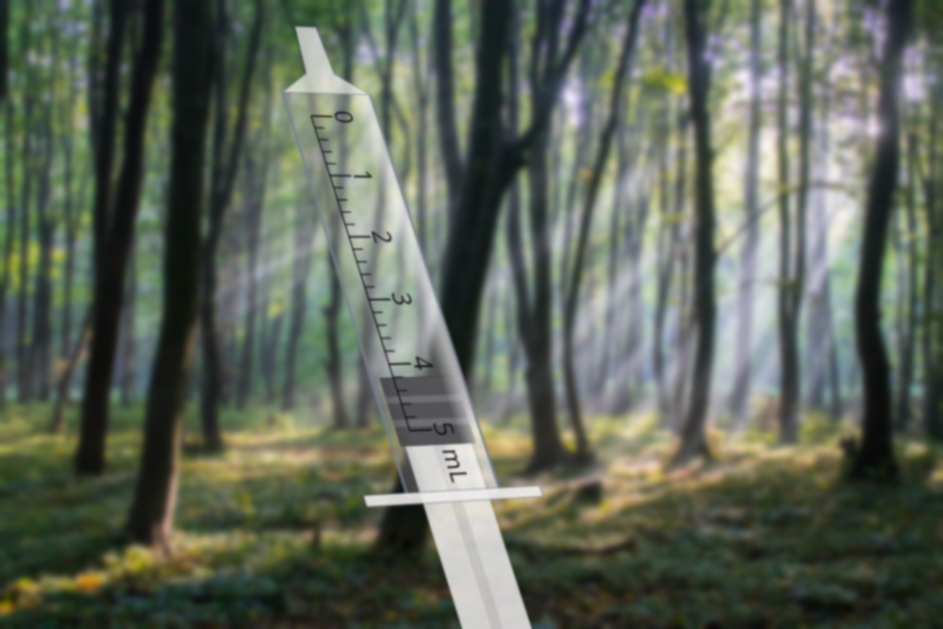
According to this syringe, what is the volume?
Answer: 4.2 mL
